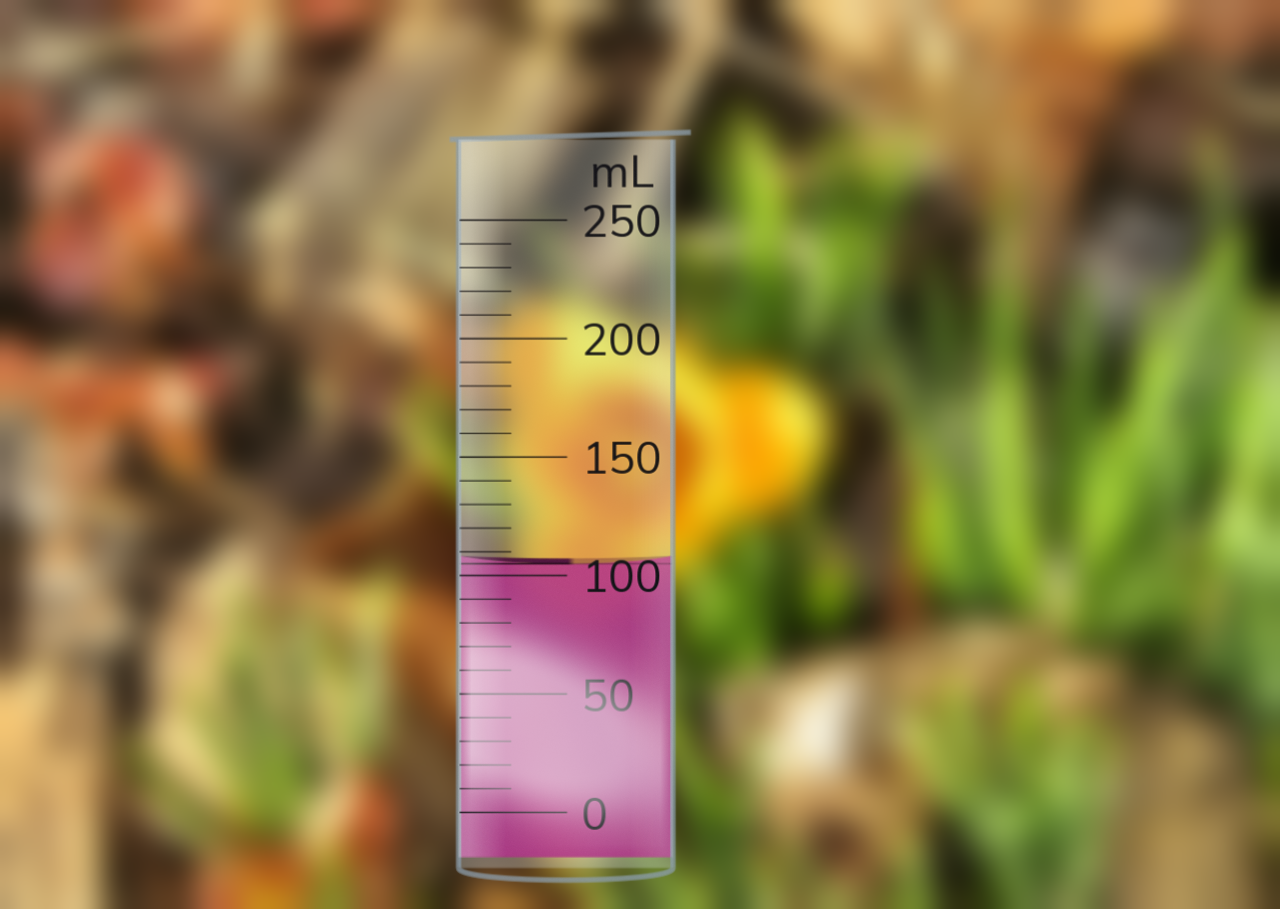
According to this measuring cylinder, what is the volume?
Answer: 105 mL
